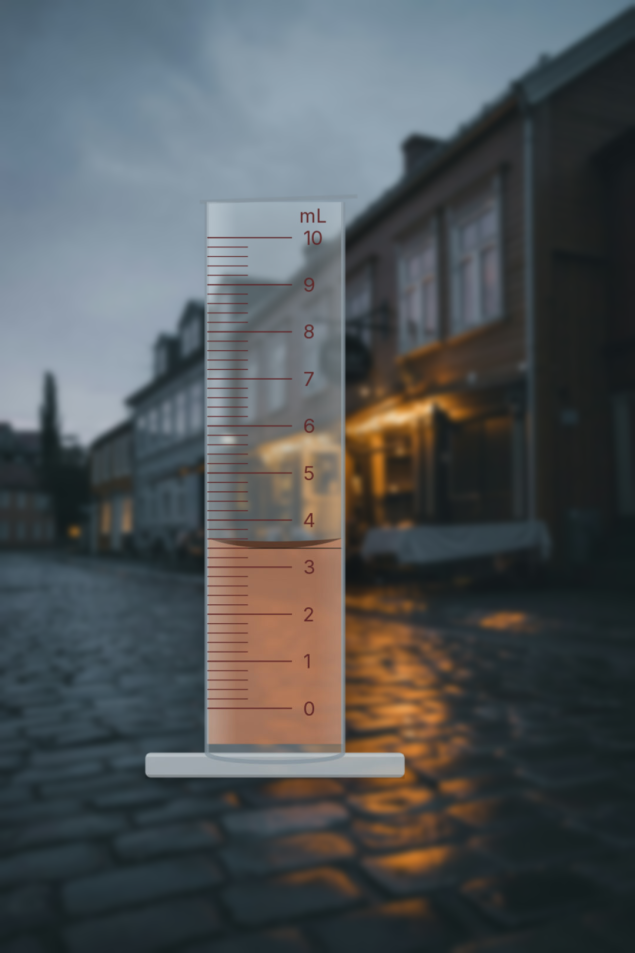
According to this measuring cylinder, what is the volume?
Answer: 3.4 mL
